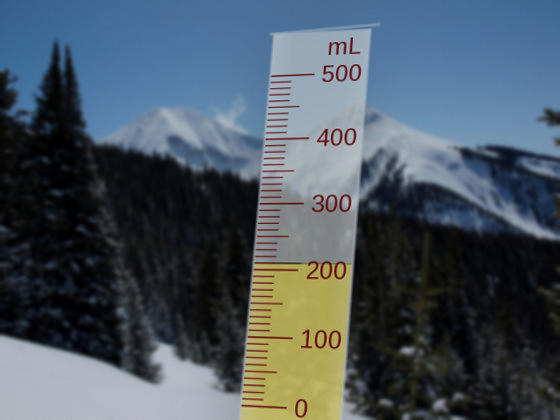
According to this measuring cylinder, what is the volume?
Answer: 210 mL
